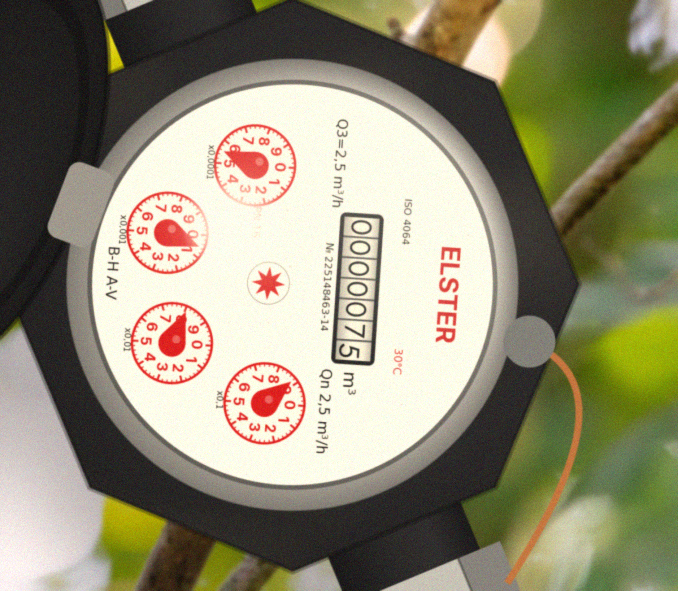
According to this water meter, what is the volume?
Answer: 74.8805 m³
